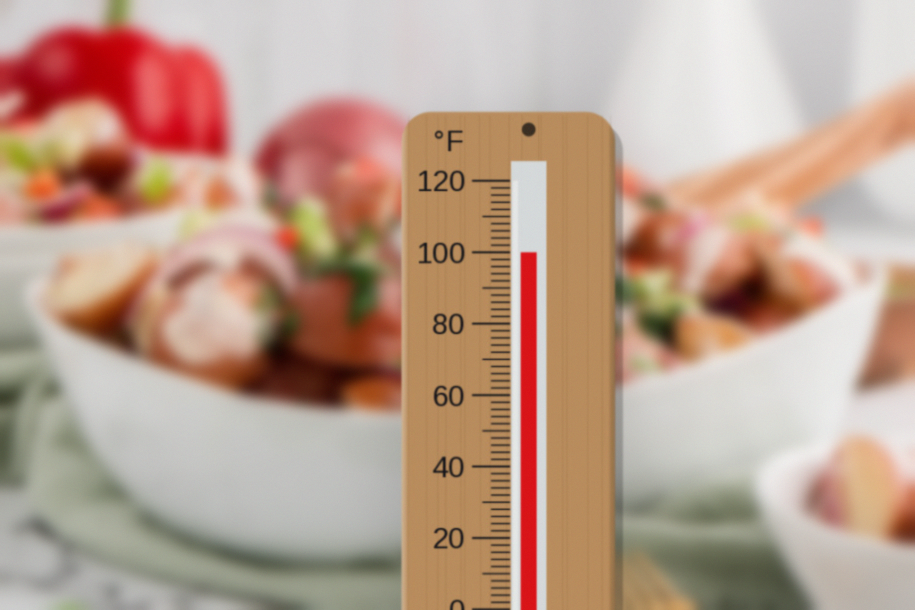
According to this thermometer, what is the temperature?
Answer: 100 °F
